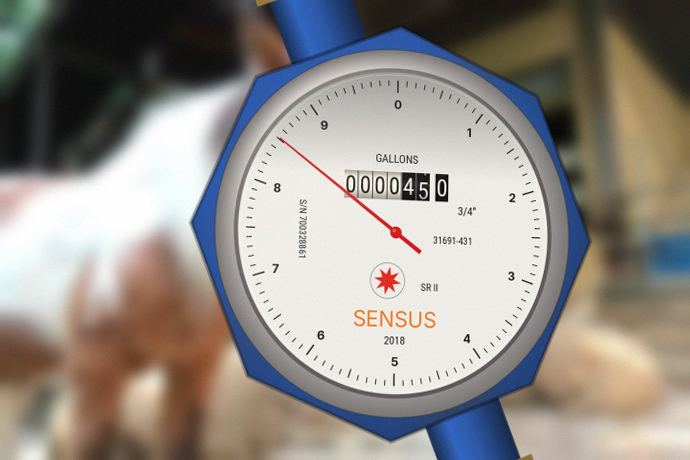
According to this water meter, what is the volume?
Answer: 448.5 gal
